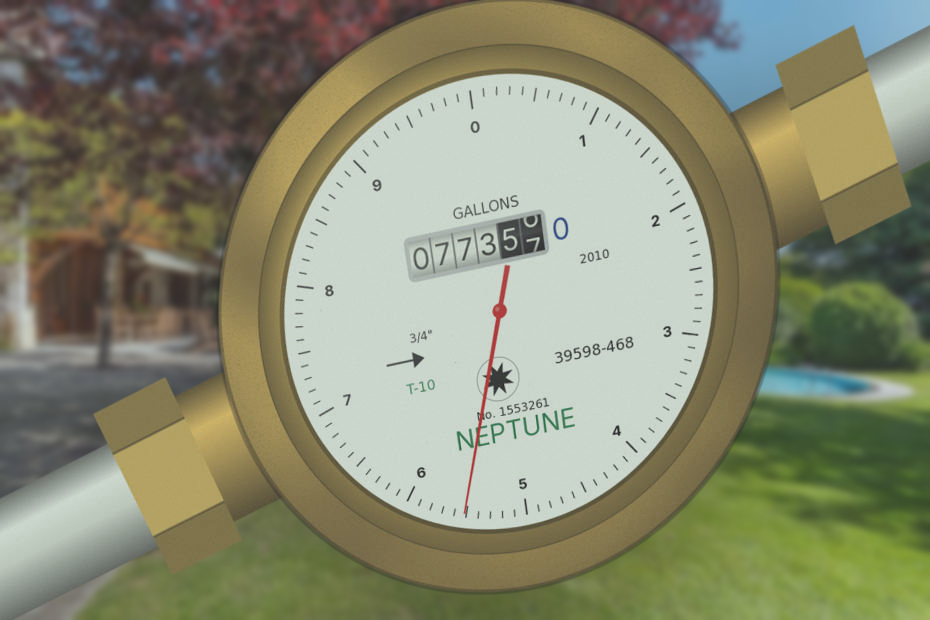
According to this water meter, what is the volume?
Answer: 773565.5 gal
